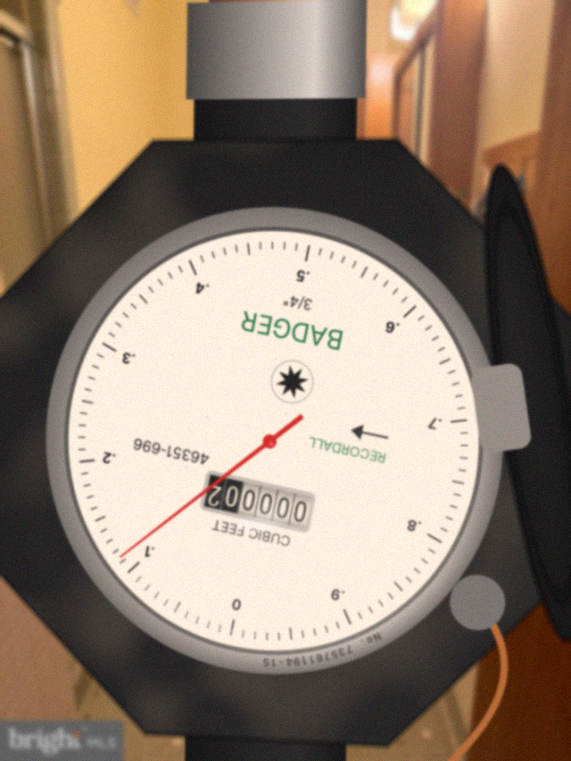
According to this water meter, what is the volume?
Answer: 2.11 ft³
